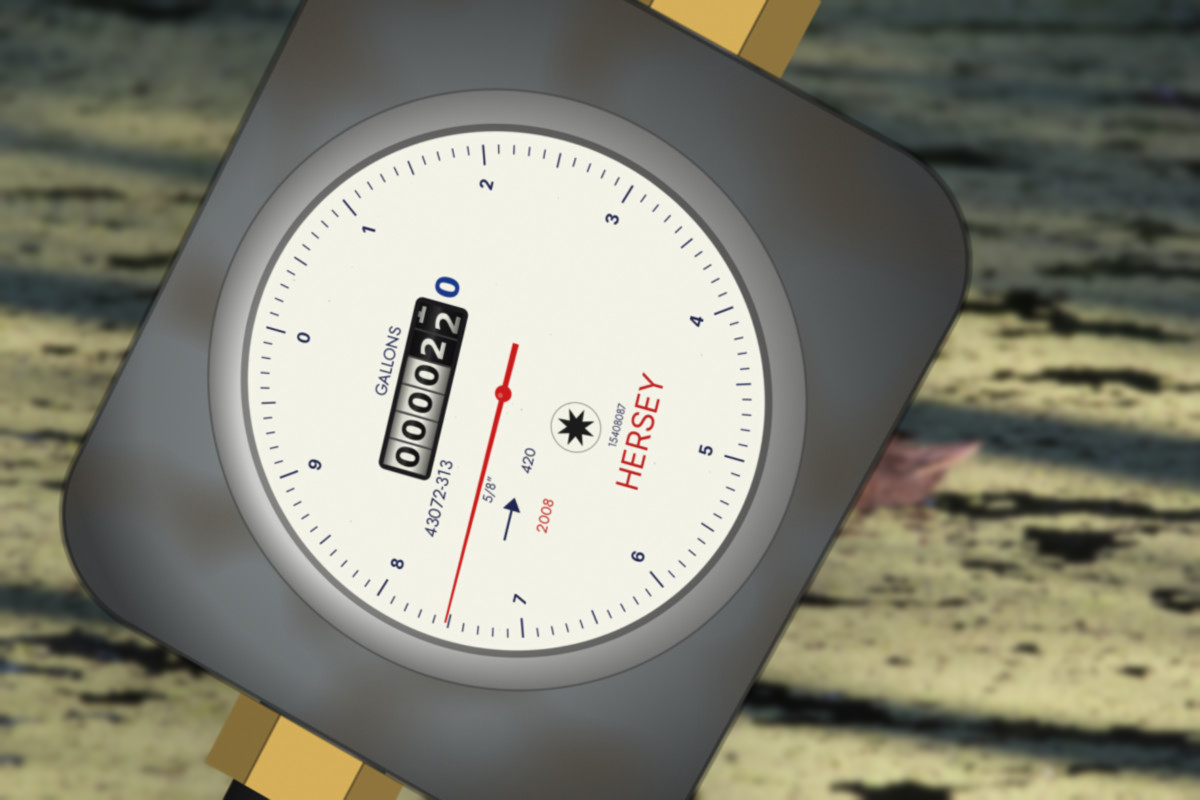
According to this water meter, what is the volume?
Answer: 217.5 gal
